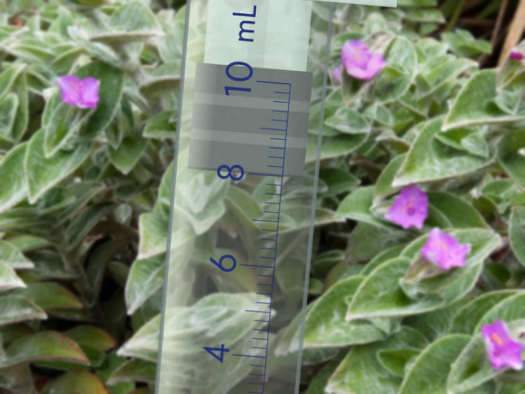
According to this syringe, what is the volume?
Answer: 8 mL
